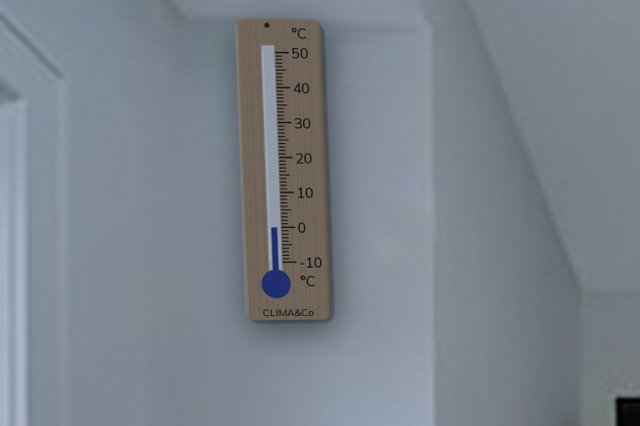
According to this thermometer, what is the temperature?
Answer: 0 °C
